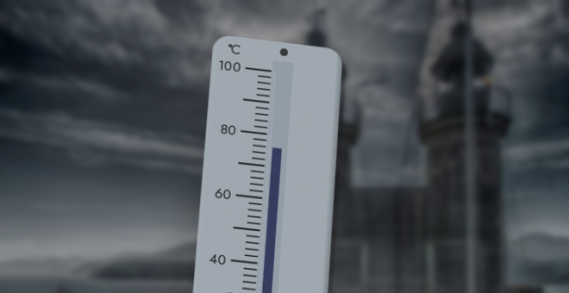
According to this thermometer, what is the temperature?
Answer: 76 °C
